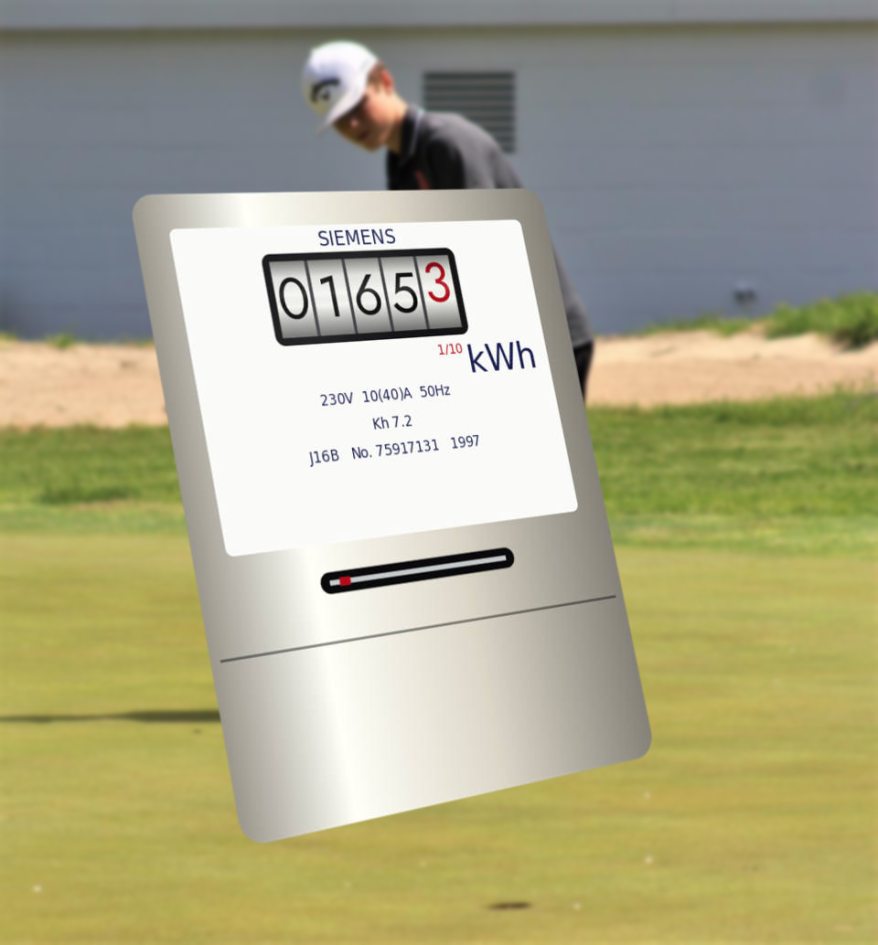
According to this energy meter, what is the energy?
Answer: 165.3 kWh
